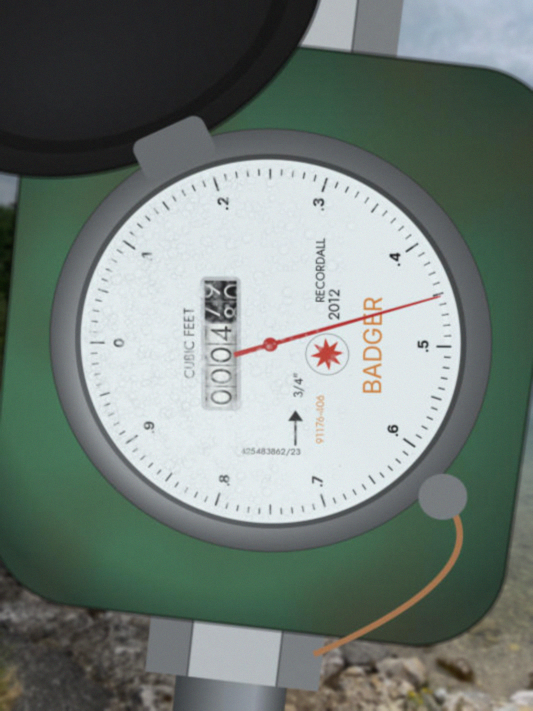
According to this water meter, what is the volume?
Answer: 479.45 ft³
